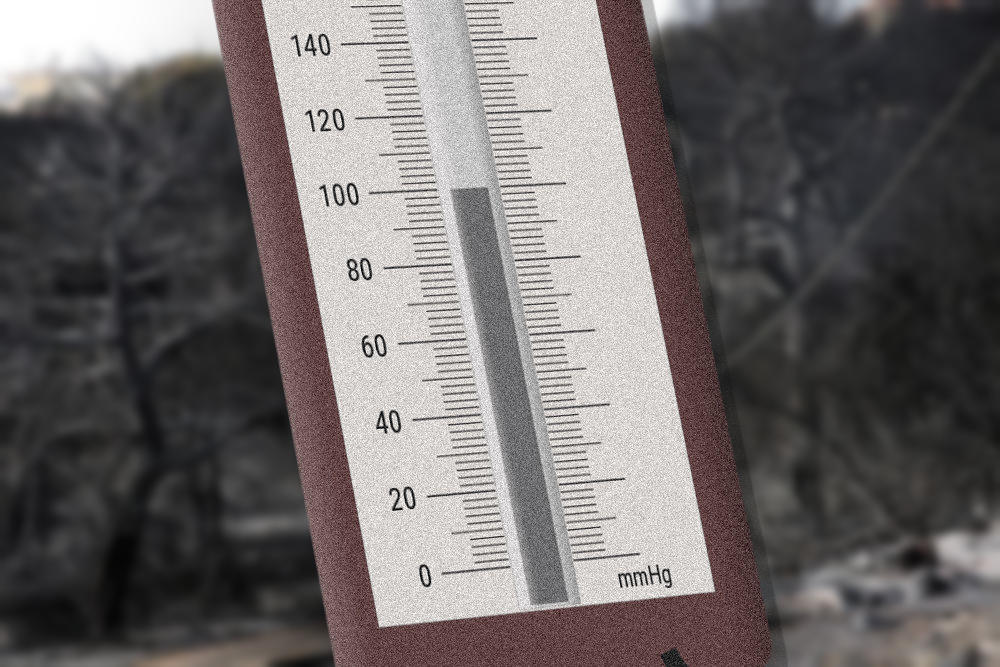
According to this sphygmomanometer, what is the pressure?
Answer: 100 mmHg
